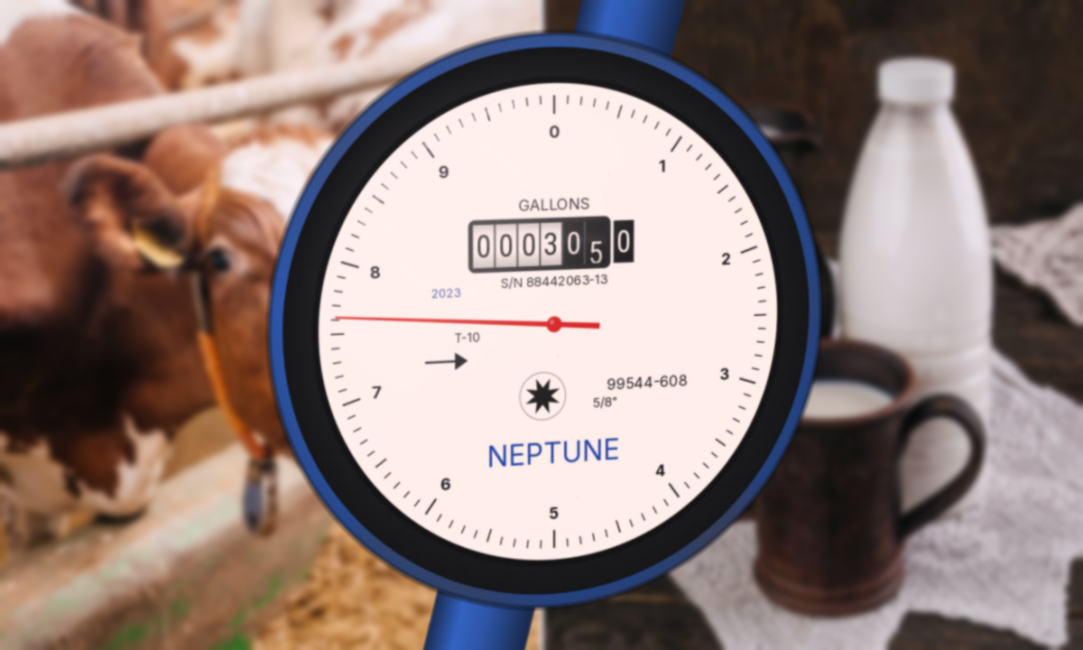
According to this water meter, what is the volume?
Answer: 3047.6 gal
